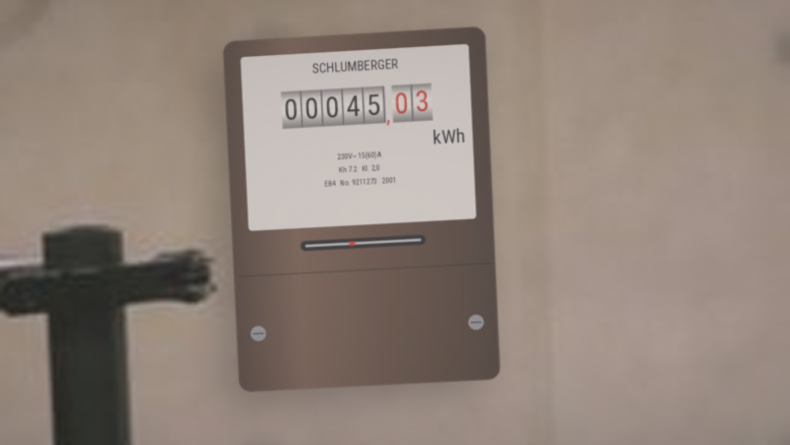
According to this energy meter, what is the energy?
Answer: 45.03 kWh
